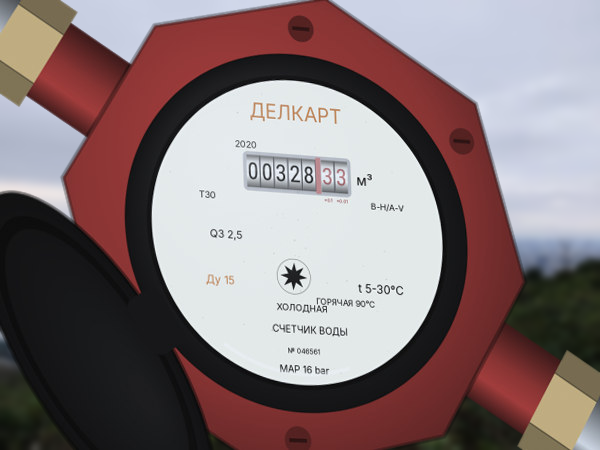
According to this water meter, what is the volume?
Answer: 328.33 m³
